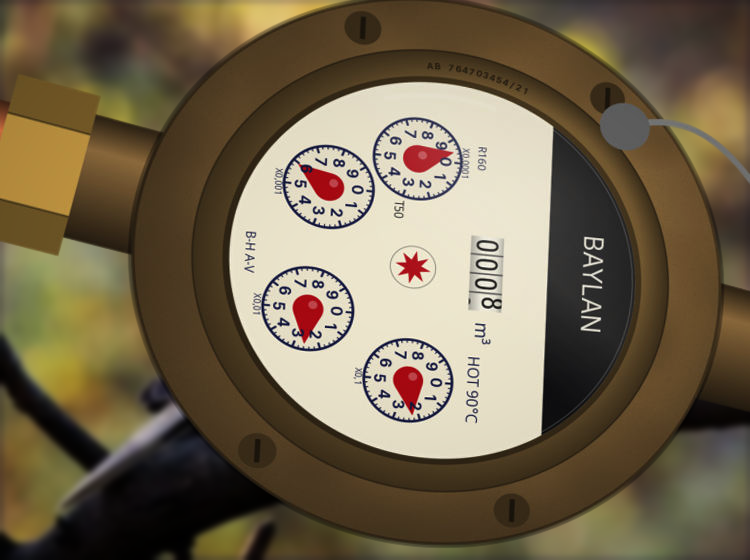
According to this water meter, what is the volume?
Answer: 8.2259 m³
